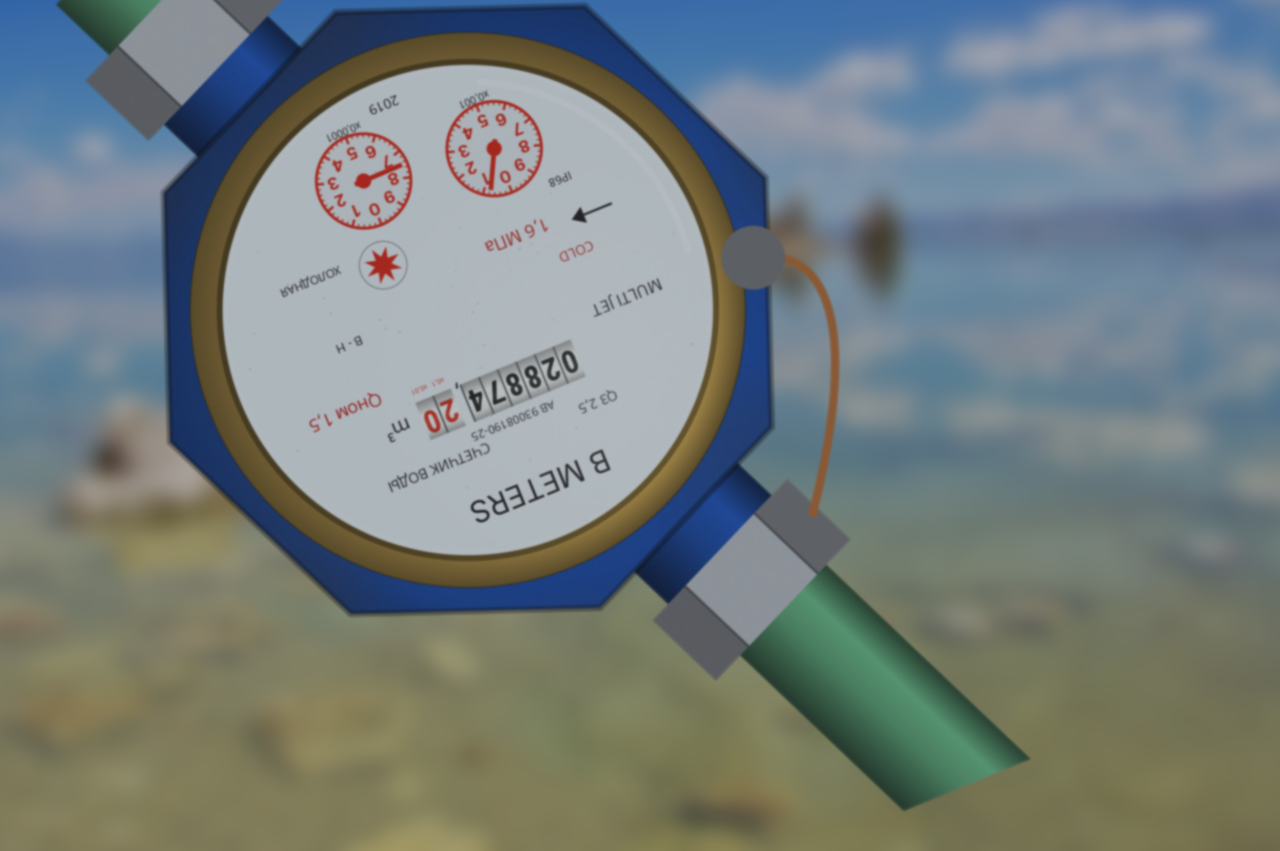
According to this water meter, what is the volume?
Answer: 28874.2007 m³
